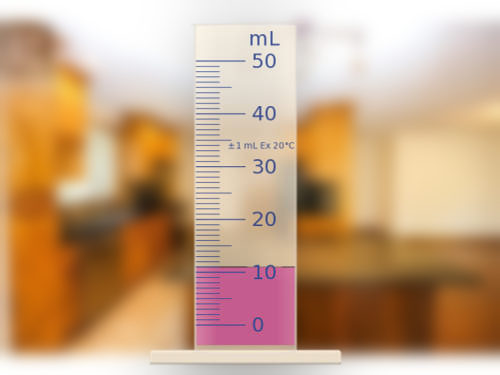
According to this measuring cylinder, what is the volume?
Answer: 11 mL
